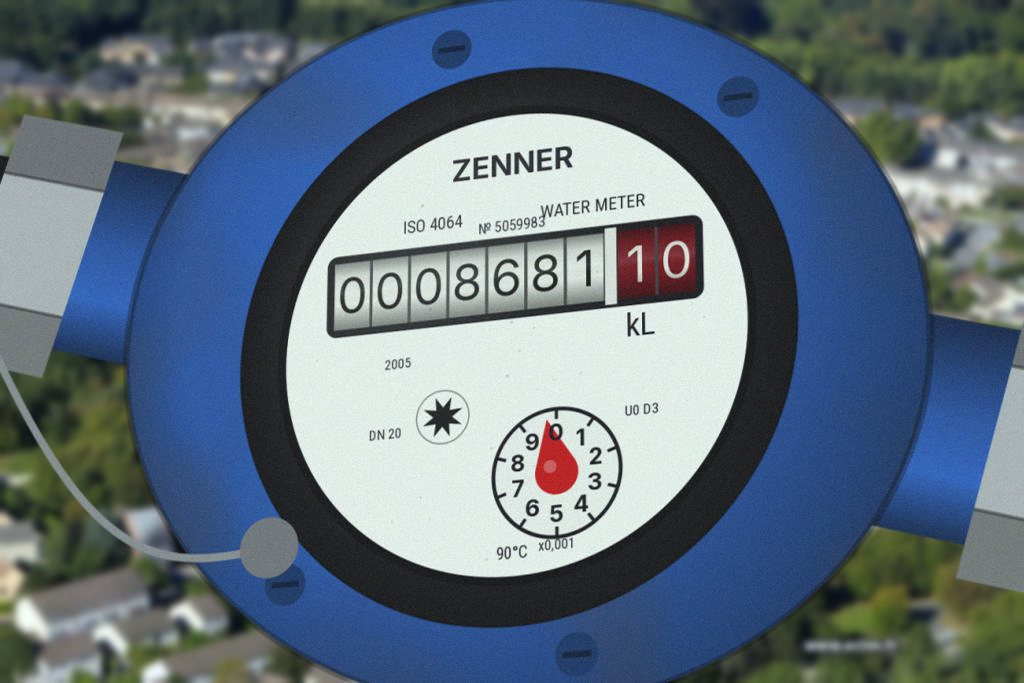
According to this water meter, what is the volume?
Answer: 8681.099 kL
